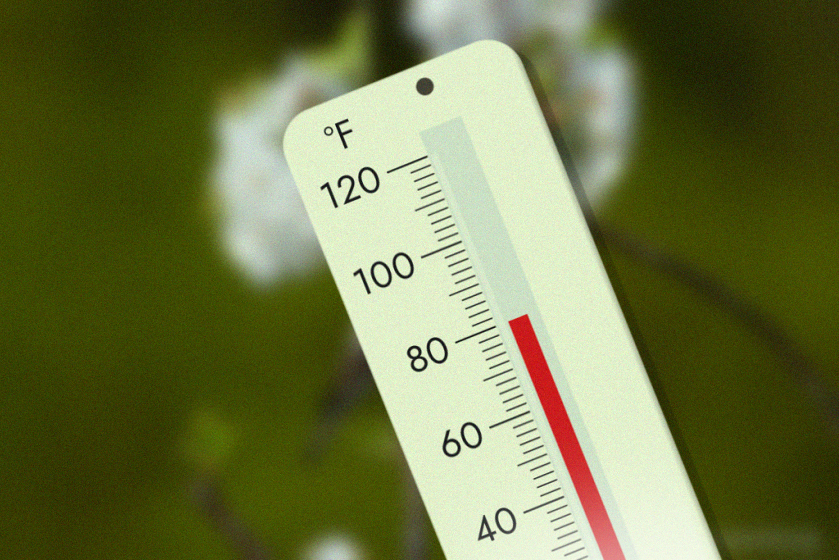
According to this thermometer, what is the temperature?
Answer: 80 °F
